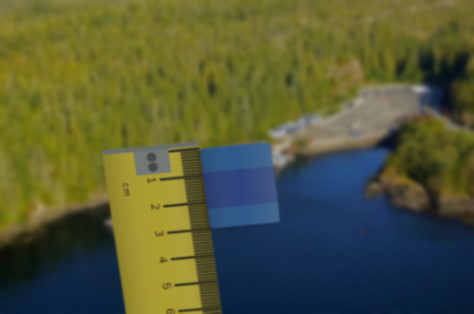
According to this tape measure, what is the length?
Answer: 3 cm
